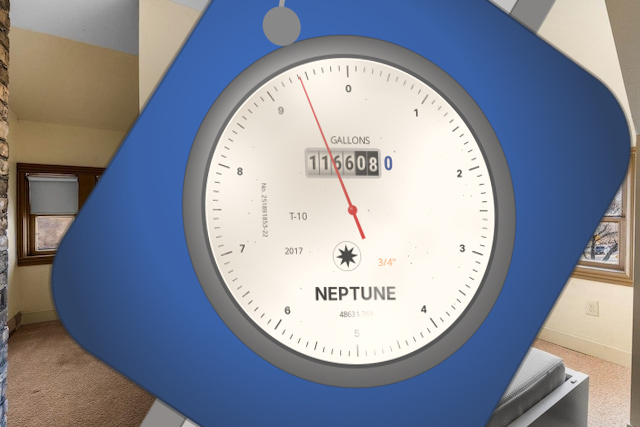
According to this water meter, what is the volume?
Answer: 1166079.4 gal
